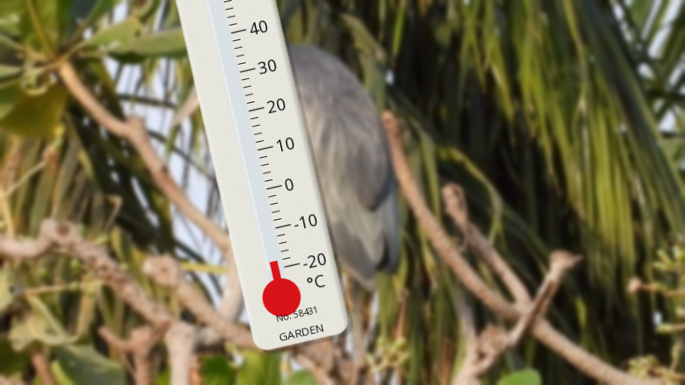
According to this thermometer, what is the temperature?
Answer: -18 °C
